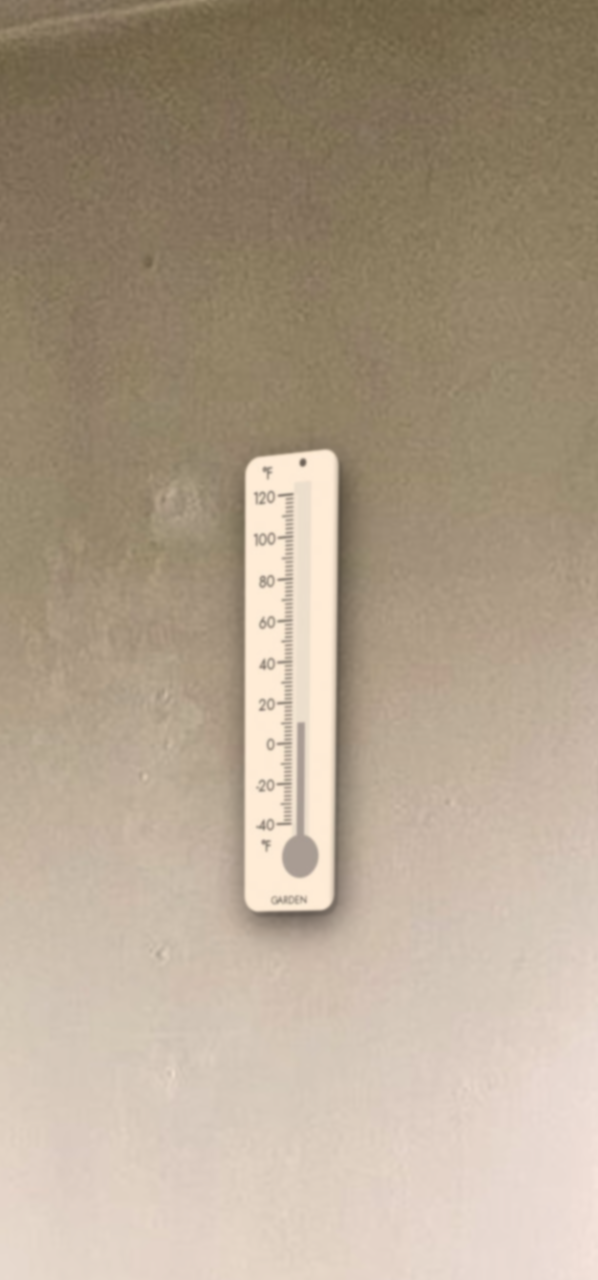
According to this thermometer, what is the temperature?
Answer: 10 °F
